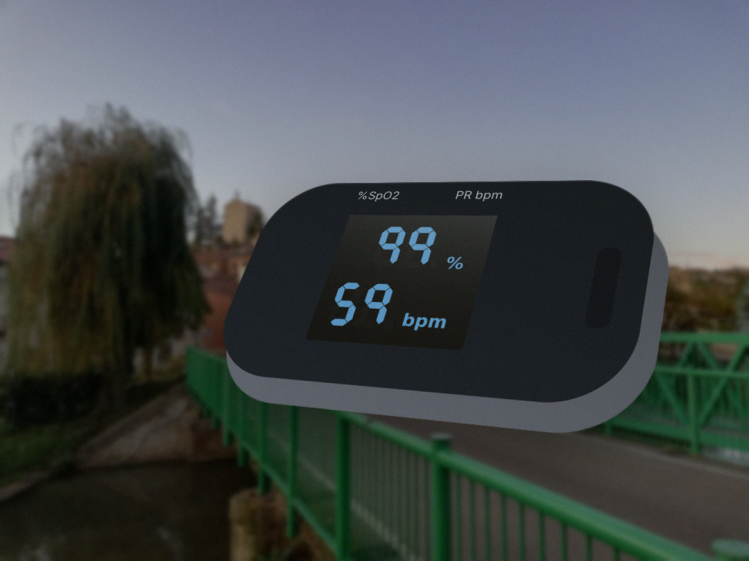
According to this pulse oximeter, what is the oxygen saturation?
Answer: 99 %
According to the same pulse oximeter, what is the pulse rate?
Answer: 59 bpm
